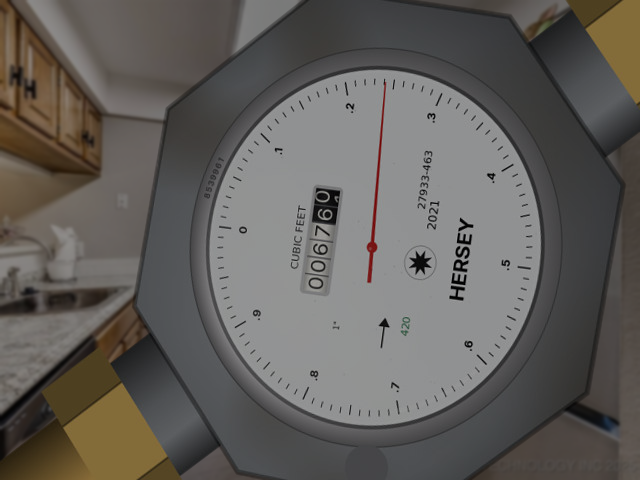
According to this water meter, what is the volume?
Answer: 6760.24 ft³
